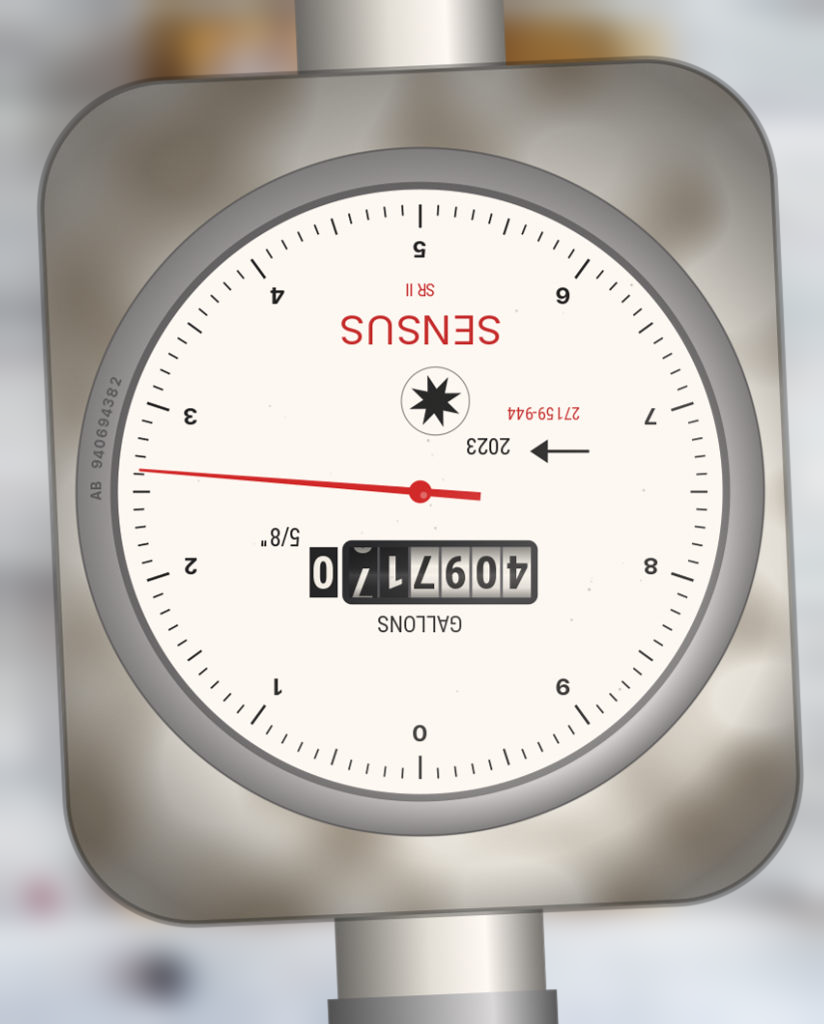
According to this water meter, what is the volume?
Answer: 4097172.6 gal
